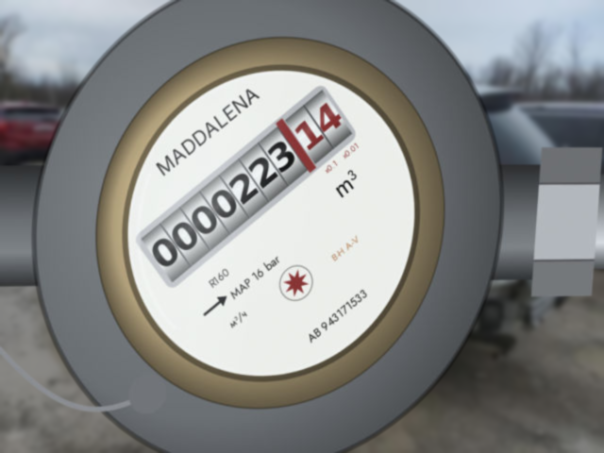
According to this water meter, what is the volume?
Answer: 223.14 m³
